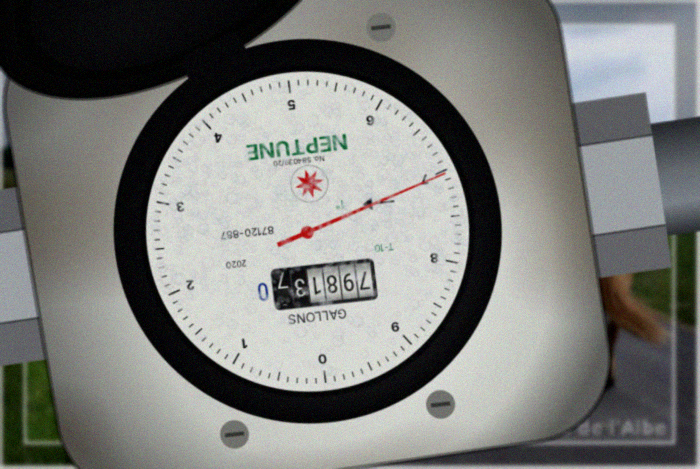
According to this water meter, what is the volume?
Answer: 7981367.0 gal
